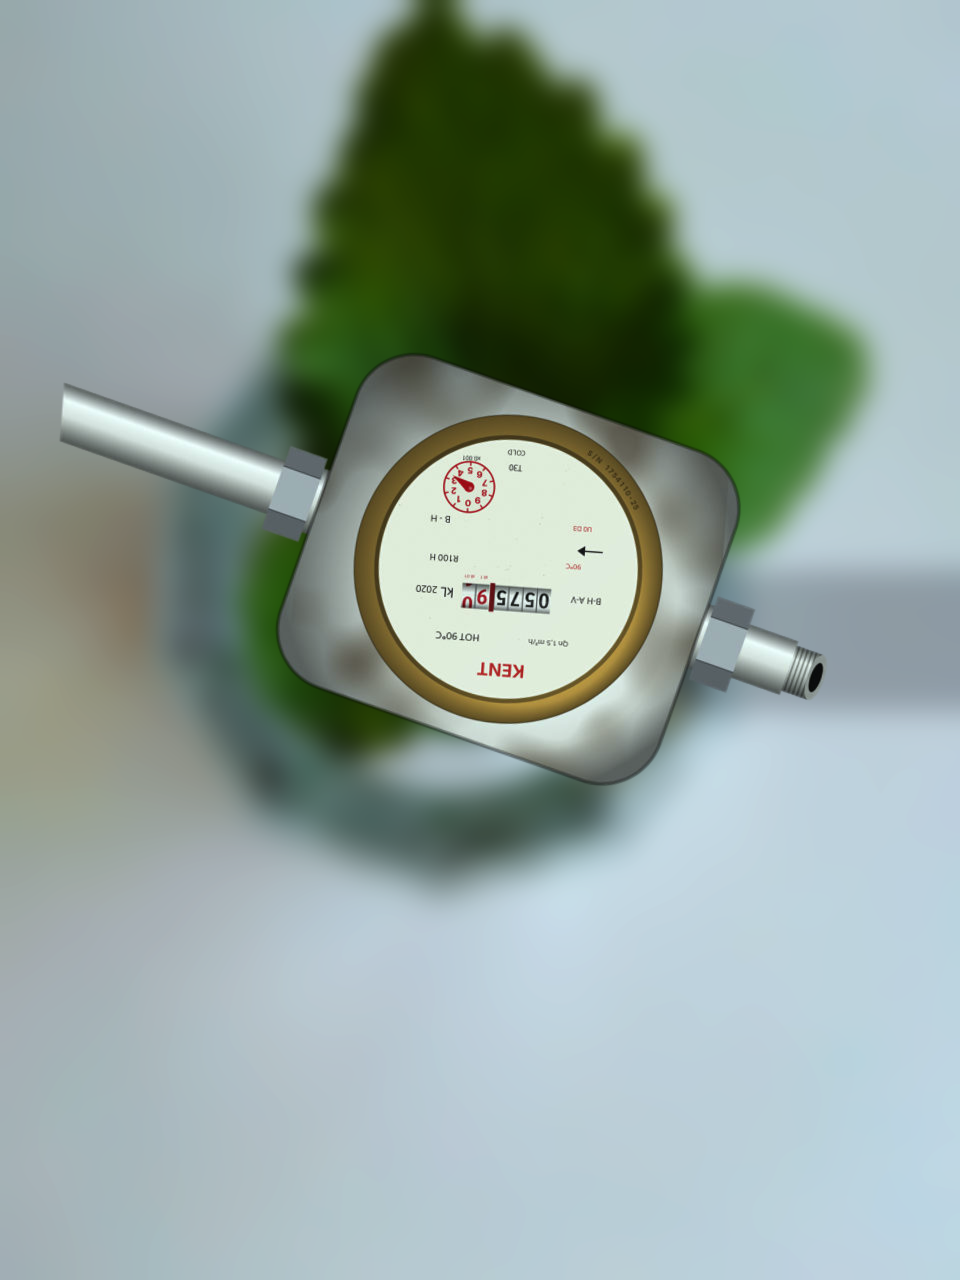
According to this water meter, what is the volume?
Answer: 575.903 kL
